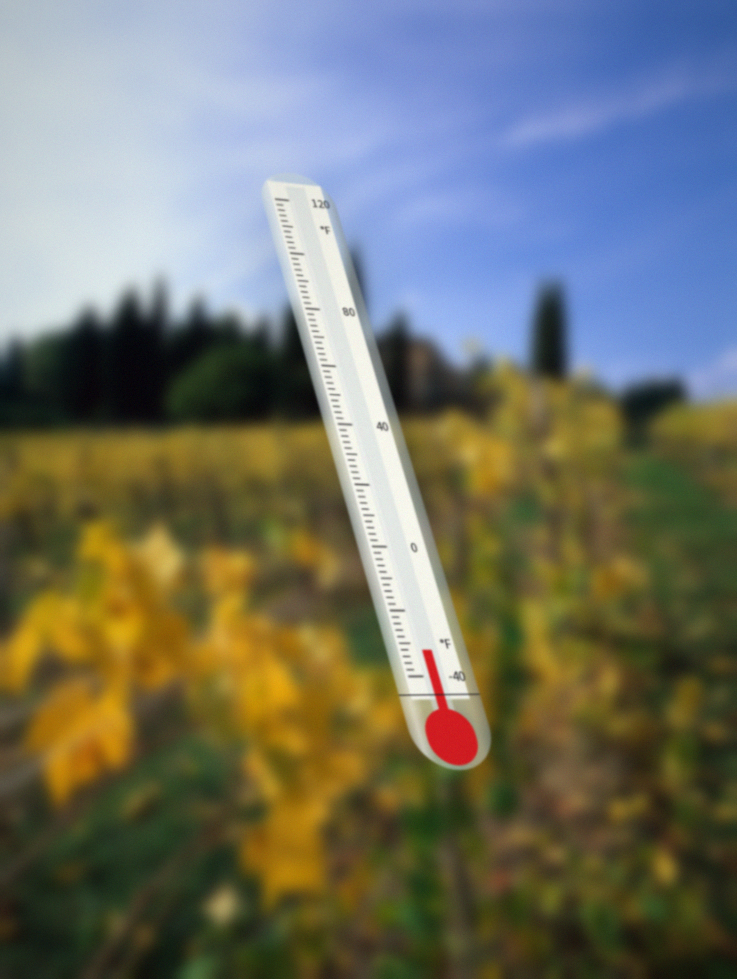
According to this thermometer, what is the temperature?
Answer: -32 °F
